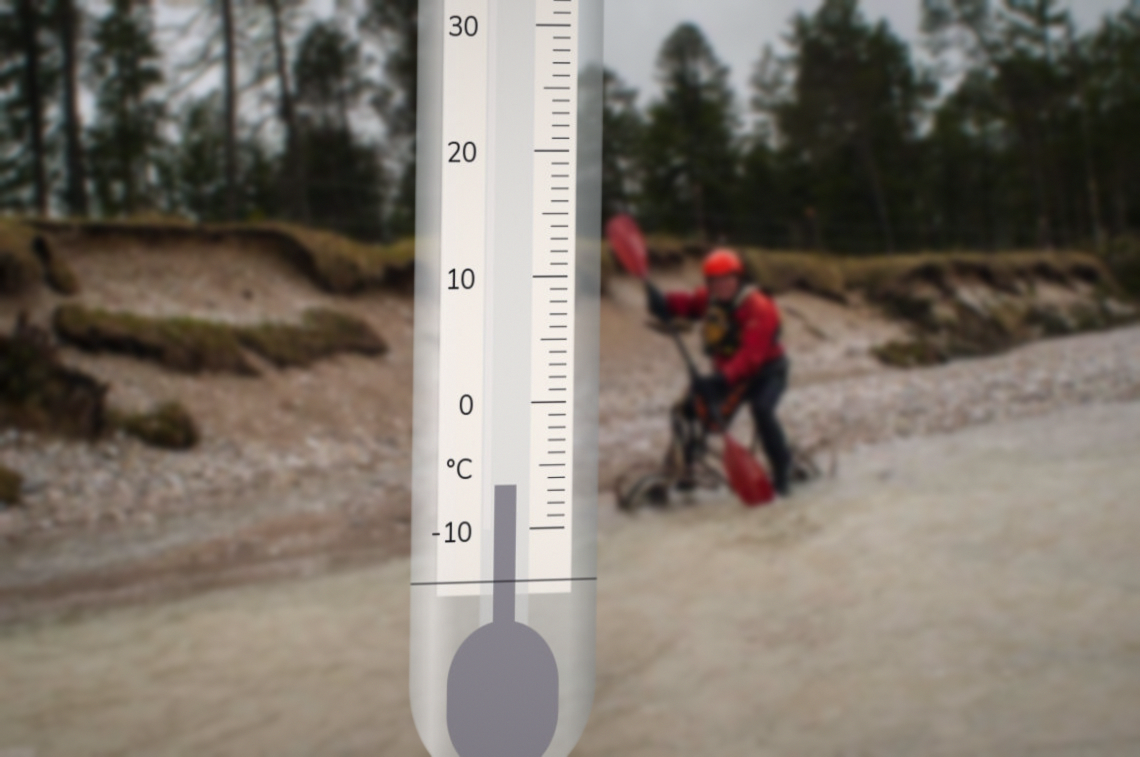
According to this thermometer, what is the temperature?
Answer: -6.5 °C
